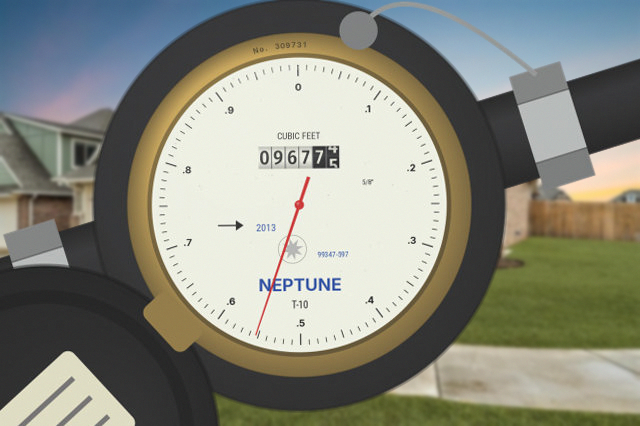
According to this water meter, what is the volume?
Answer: 96774.55 ft³
